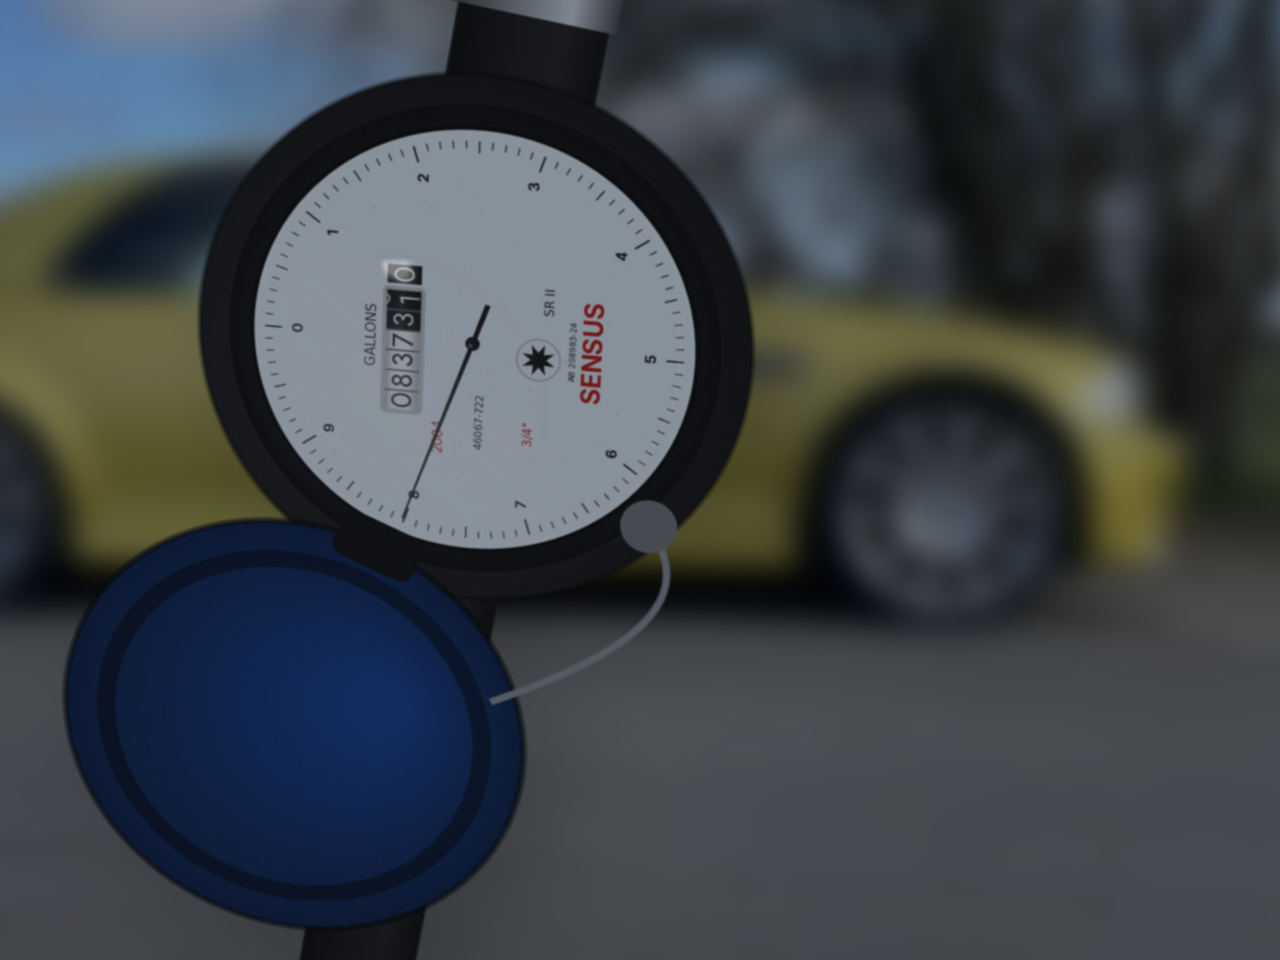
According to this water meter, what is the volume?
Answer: 837308.0 gal
